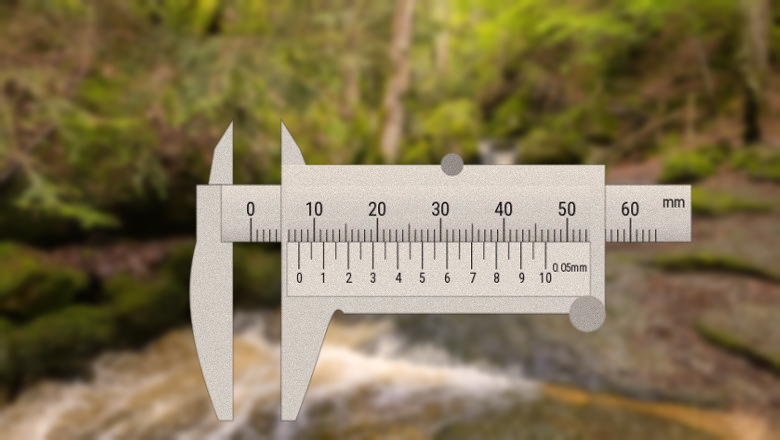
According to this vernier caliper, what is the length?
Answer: 7.6 mm
